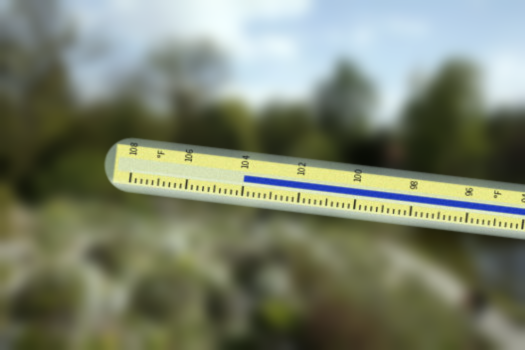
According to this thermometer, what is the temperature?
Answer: 104 °F
